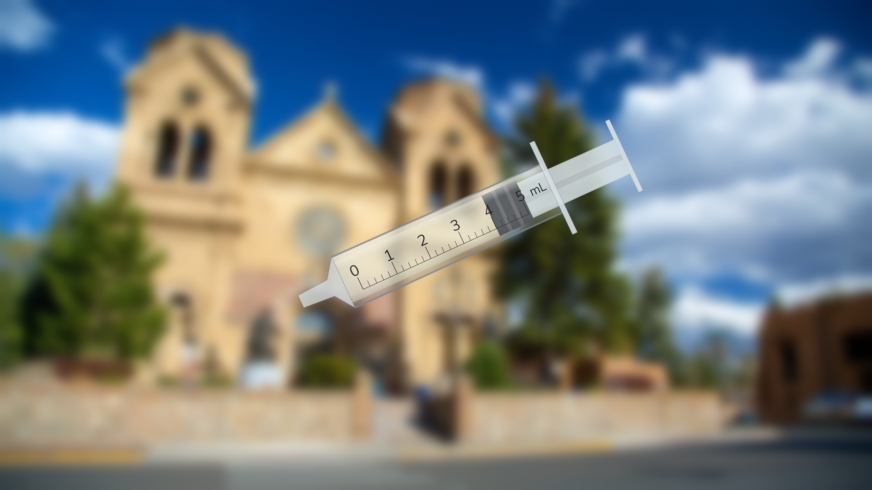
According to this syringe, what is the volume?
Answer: 4 mL
